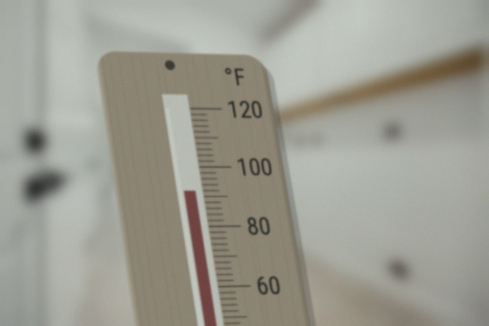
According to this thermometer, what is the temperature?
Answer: 92 °F
